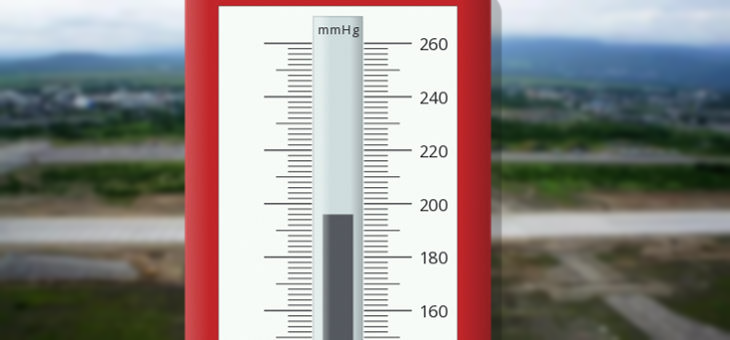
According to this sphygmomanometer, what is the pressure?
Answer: 196 mmHg
